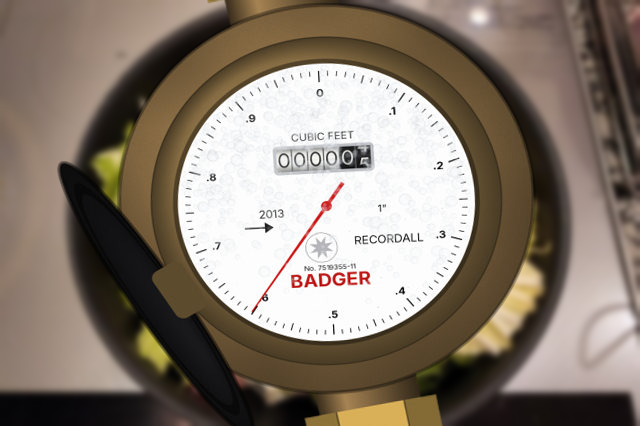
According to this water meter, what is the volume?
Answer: 4.60 ft³
